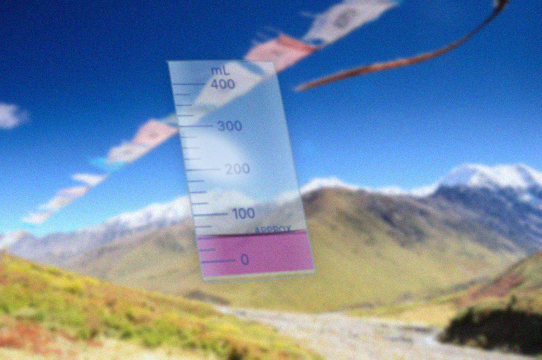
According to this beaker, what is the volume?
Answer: 50 mL
